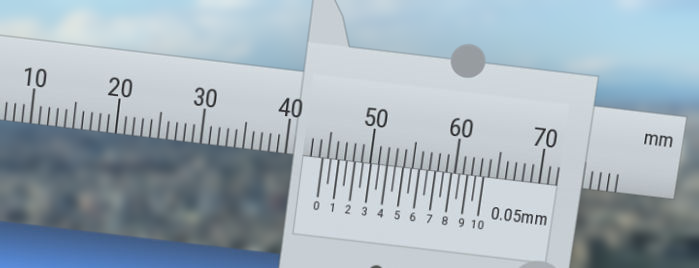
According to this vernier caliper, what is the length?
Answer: 44.4 mm
